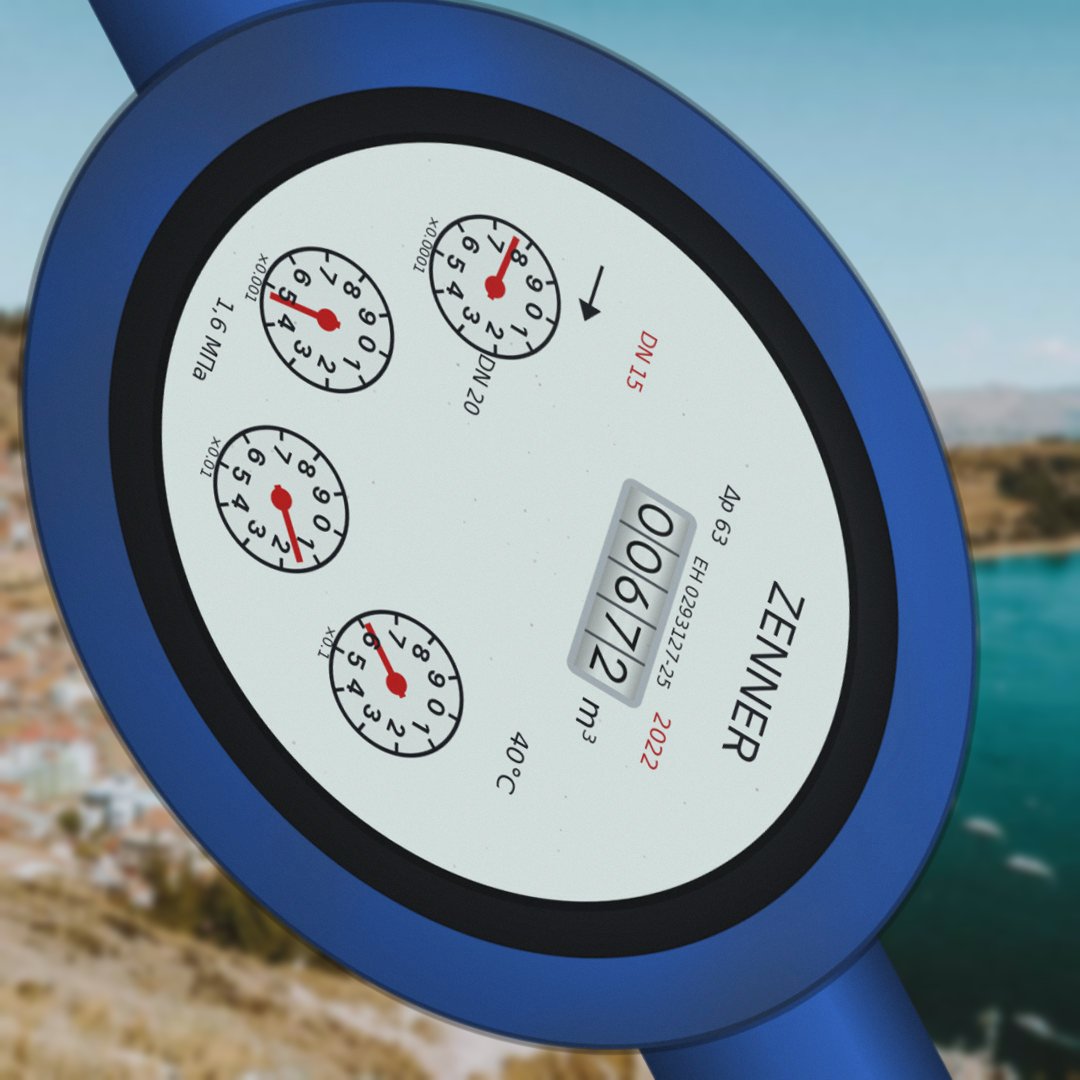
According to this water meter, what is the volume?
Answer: 672.6147 m³
